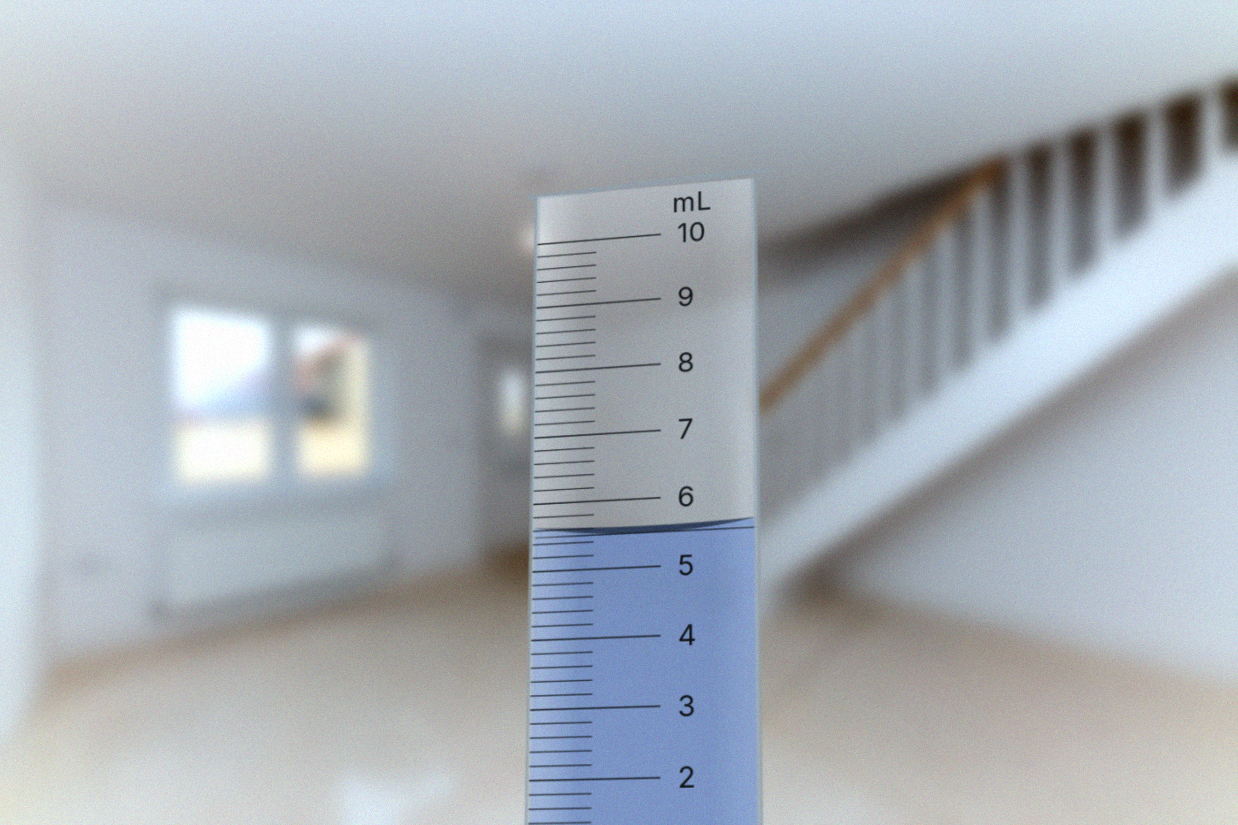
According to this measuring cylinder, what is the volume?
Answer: 5.5 mL
